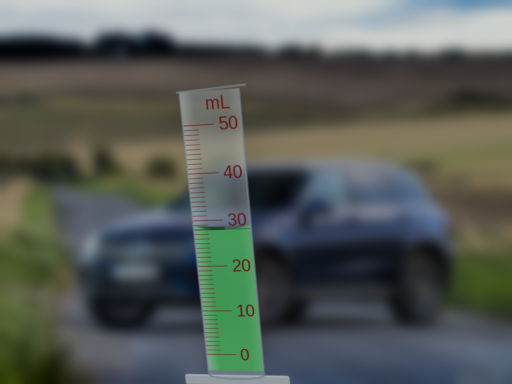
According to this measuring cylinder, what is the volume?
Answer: 28 mL
